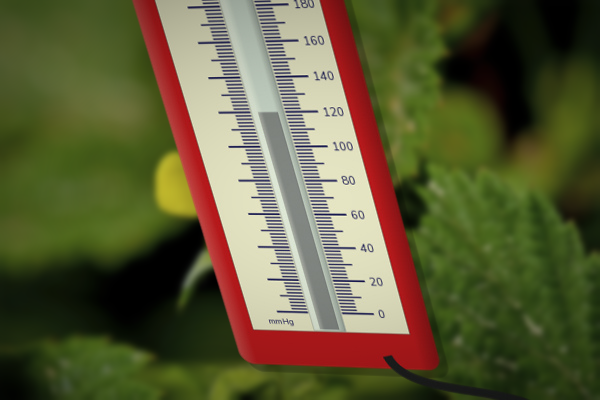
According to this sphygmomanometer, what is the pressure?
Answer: 120 mmHg
